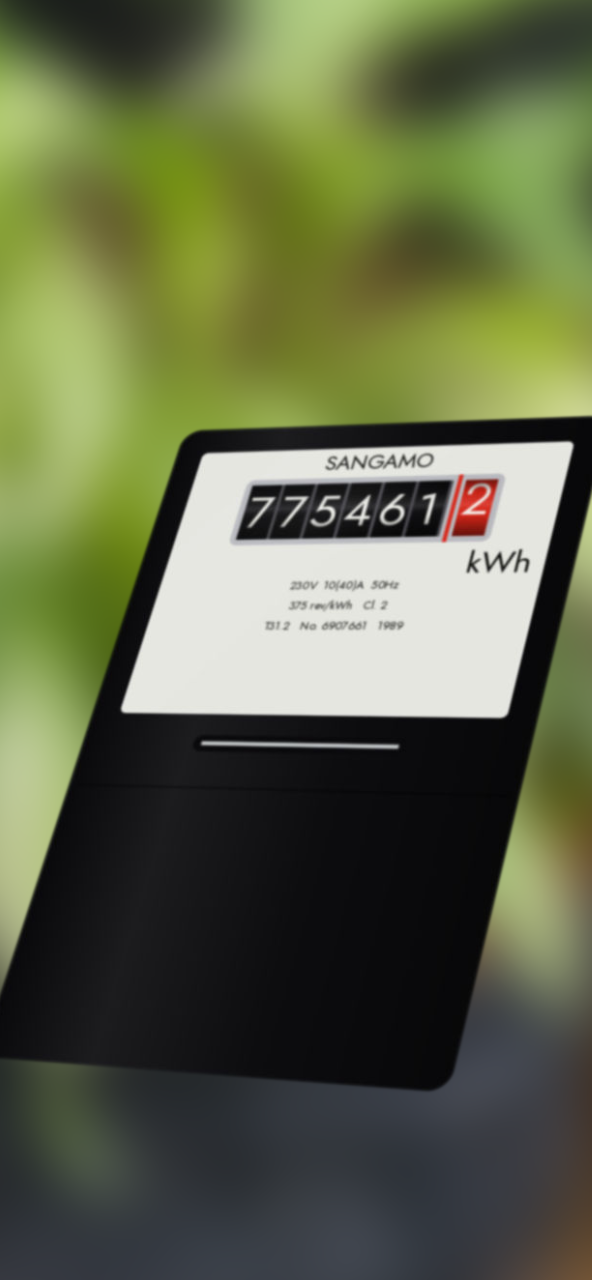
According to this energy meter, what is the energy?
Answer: 775461.2 kWh
